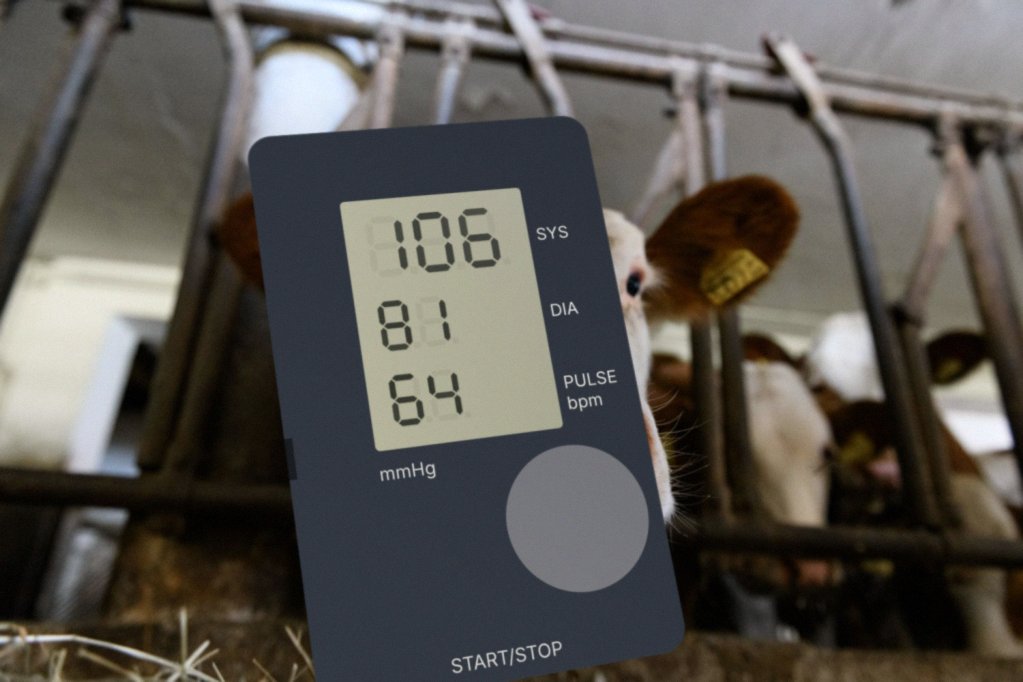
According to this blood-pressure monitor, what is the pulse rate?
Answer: 64 bpm
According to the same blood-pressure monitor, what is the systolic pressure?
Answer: 106 mmHg
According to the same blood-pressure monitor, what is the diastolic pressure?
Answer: 81 mmHg
